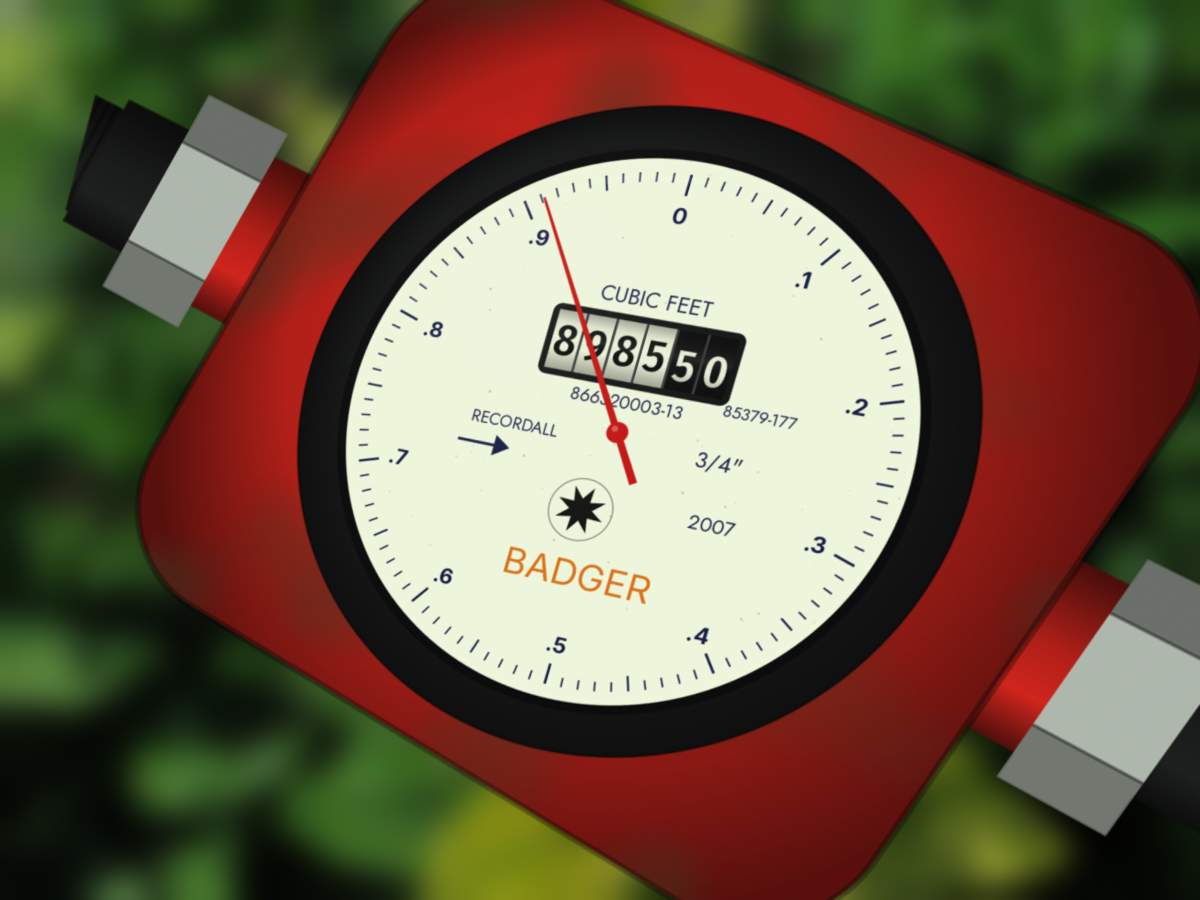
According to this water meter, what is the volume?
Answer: 898549.91 ft³
